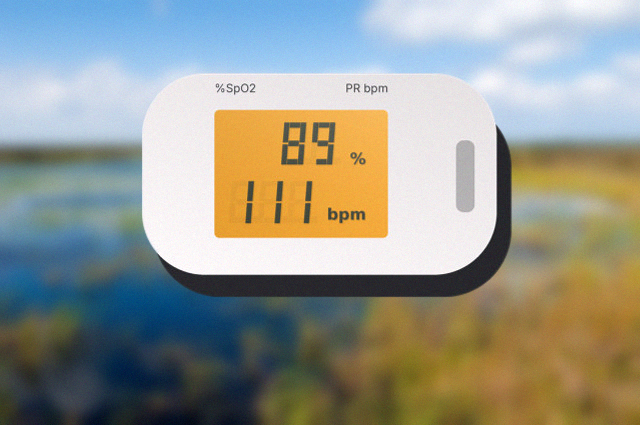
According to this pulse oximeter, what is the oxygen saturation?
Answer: 89 %
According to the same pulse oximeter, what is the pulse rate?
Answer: 111 bpm
